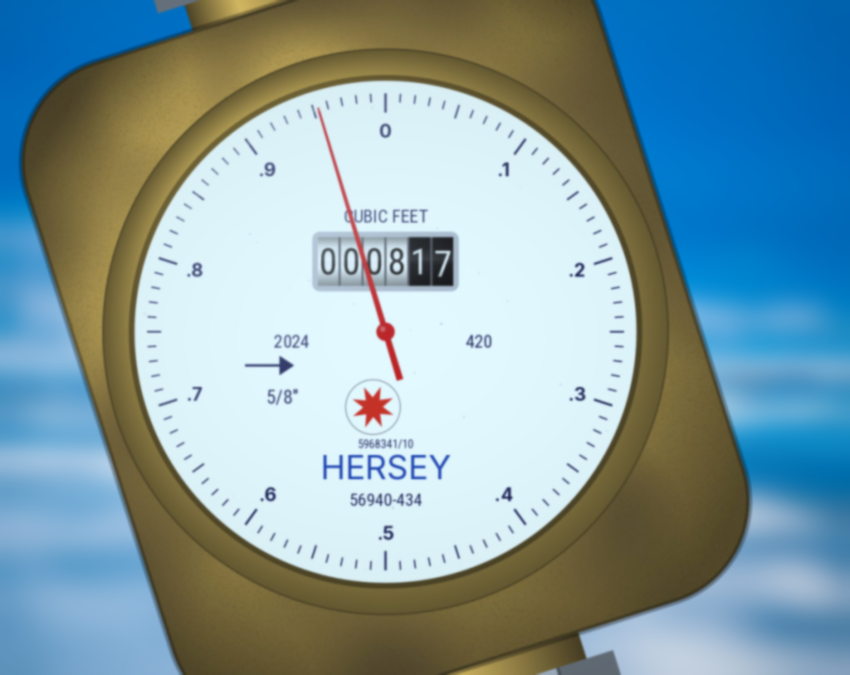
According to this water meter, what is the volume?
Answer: 816.95 ft³
